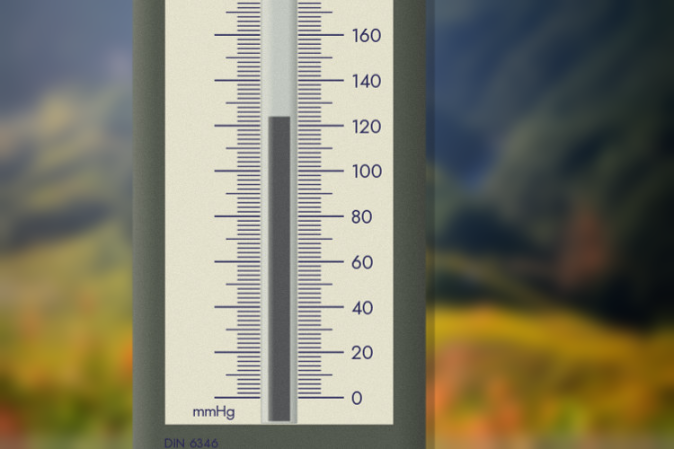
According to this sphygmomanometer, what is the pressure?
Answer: 124 mmHg
